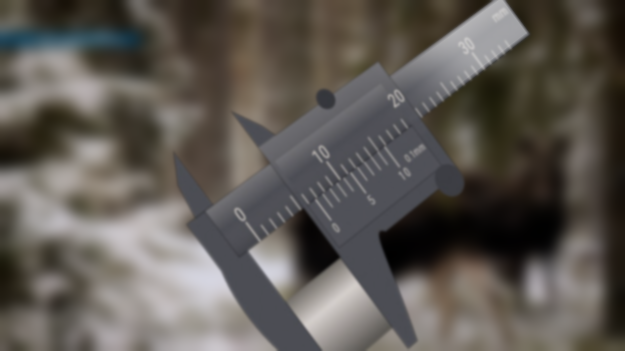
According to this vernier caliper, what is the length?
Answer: 6.8 mm
